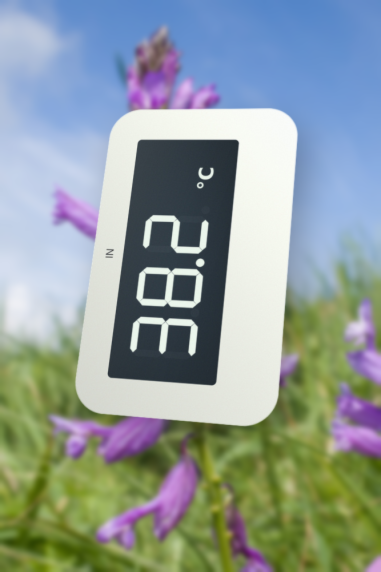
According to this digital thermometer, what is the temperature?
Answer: 38.2 °C
